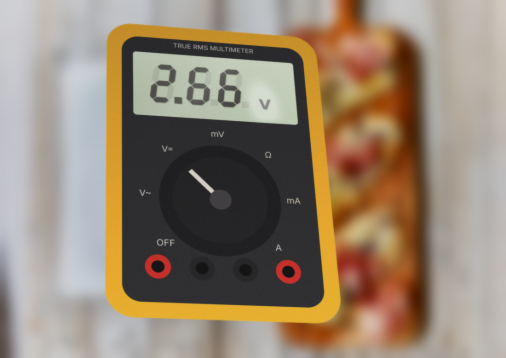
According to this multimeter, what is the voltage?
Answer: 2.66 V
